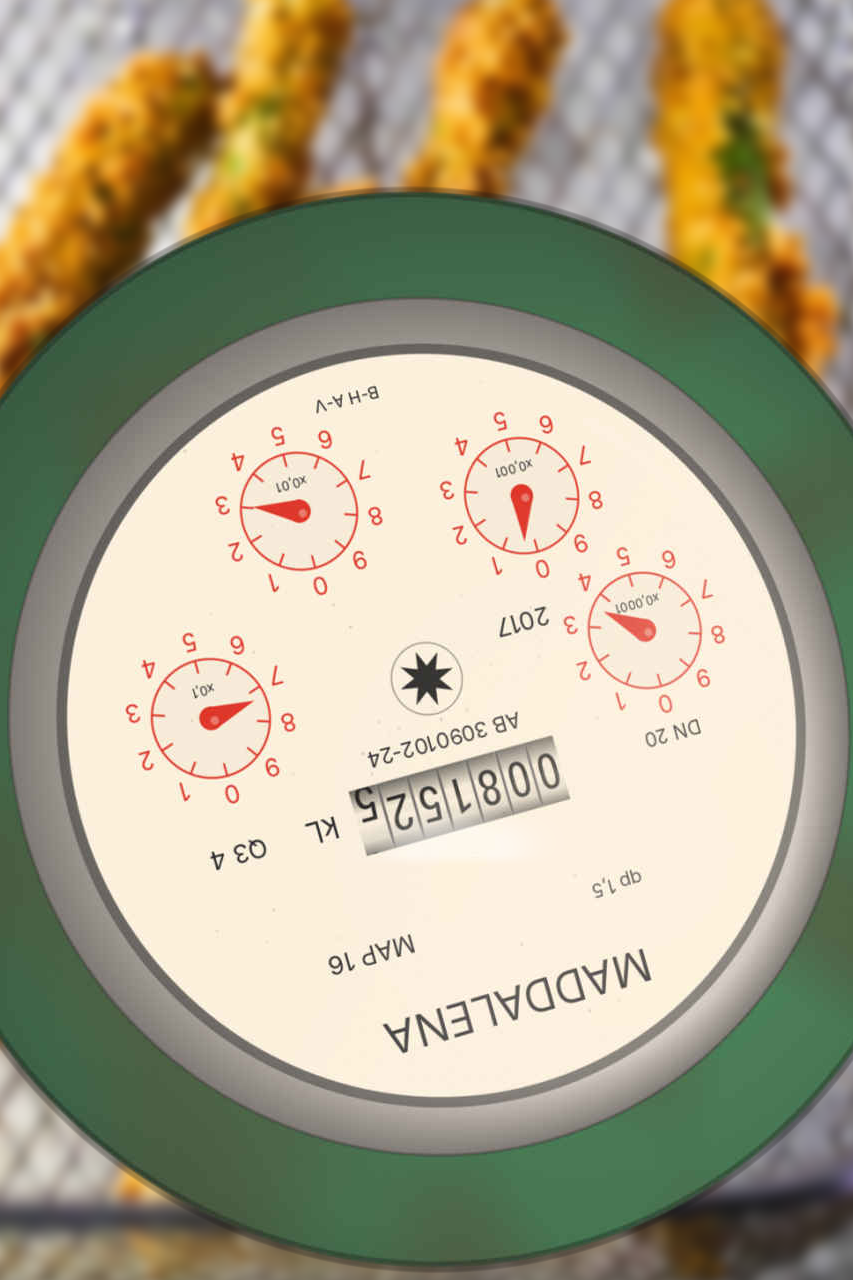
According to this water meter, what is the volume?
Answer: 81524.7303 kL
